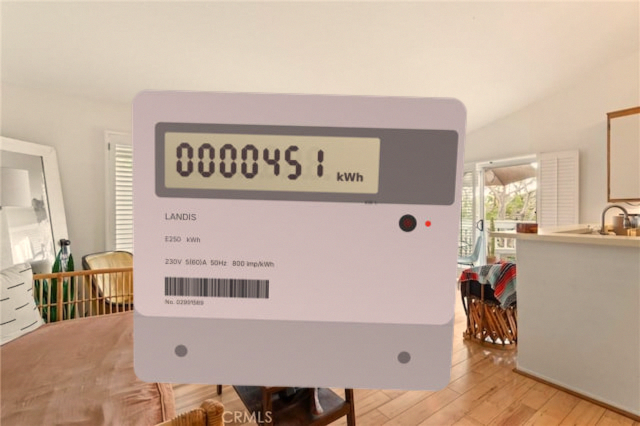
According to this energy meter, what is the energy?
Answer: 451 kWh
